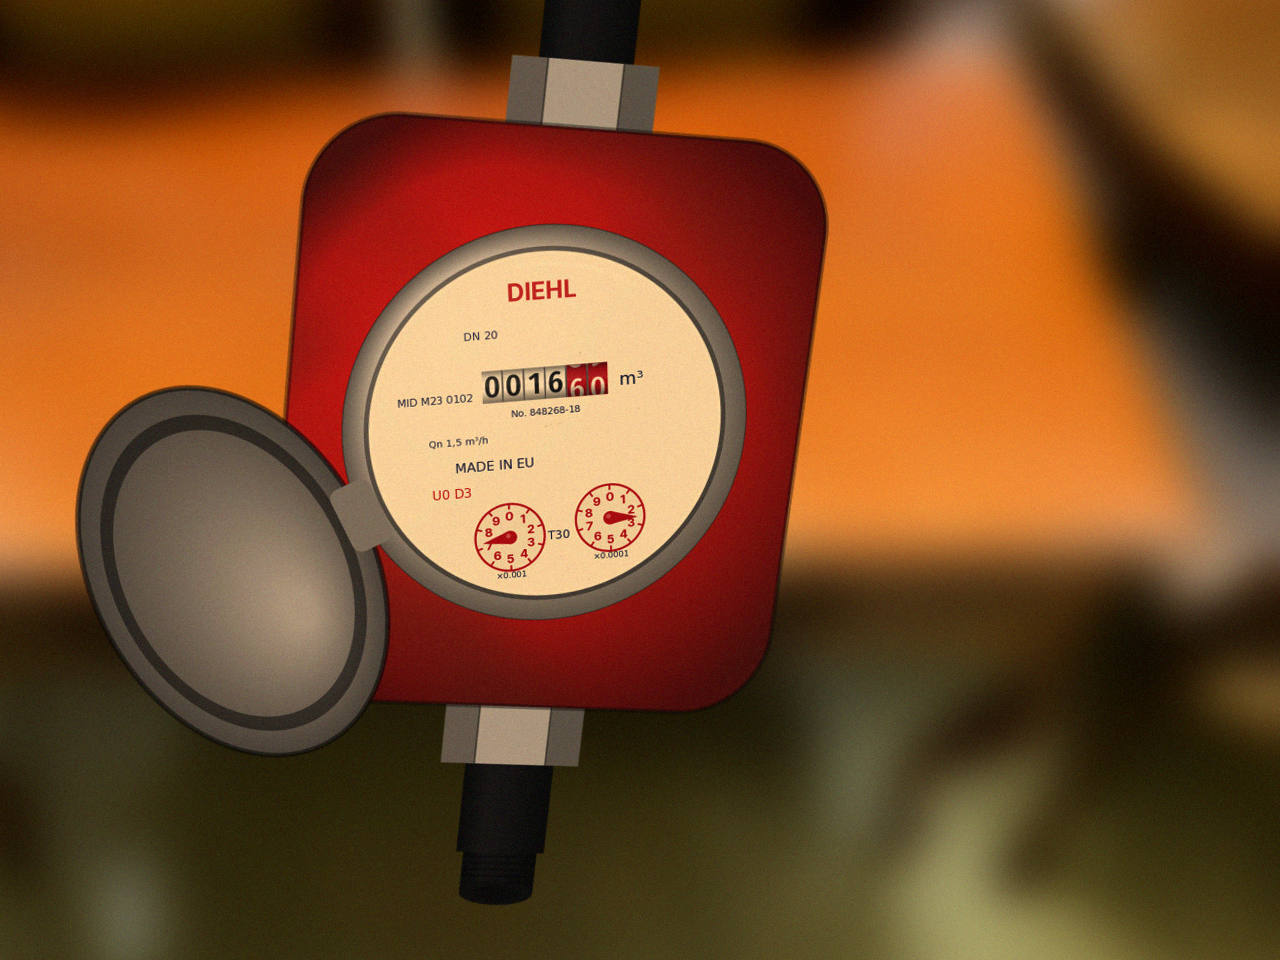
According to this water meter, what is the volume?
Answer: 16.5972 m³
